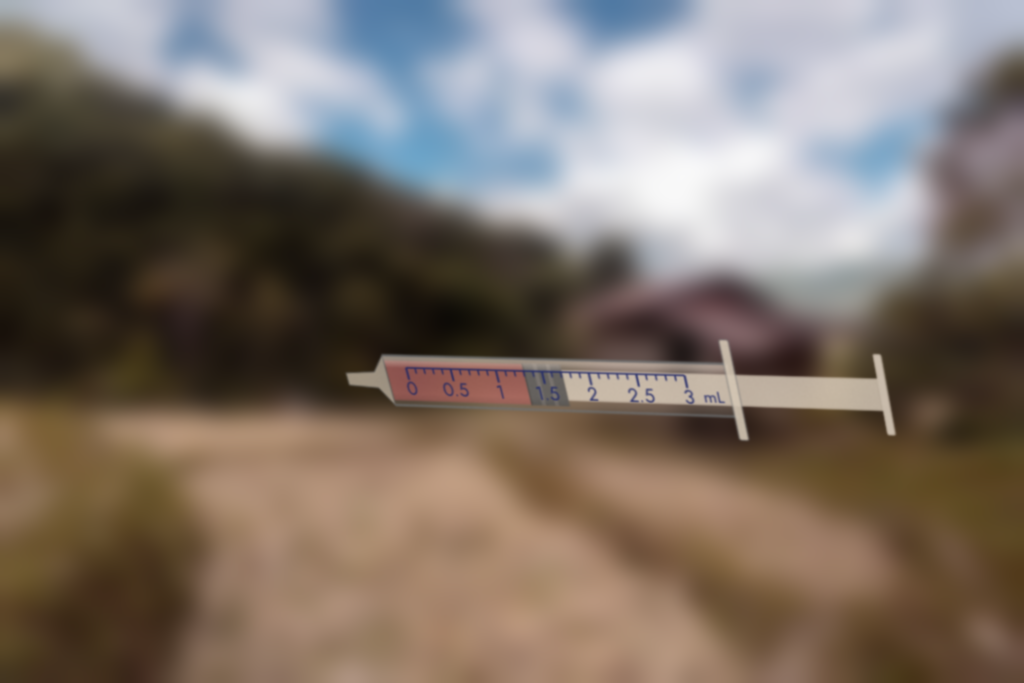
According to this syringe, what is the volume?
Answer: 1.3 mL
